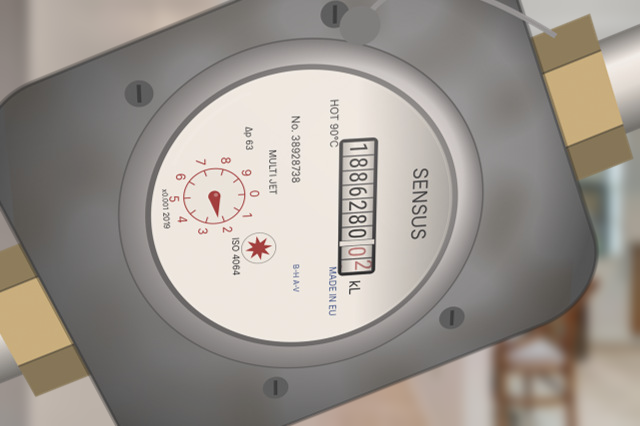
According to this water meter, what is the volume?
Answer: 1886280.022 kL
